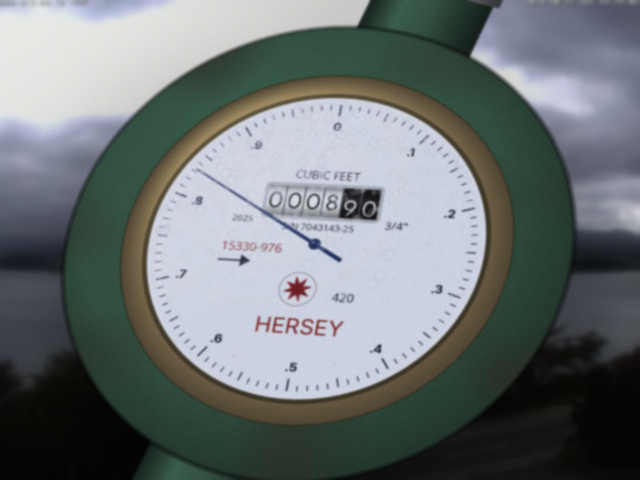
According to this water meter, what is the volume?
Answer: 889.83 ft³
